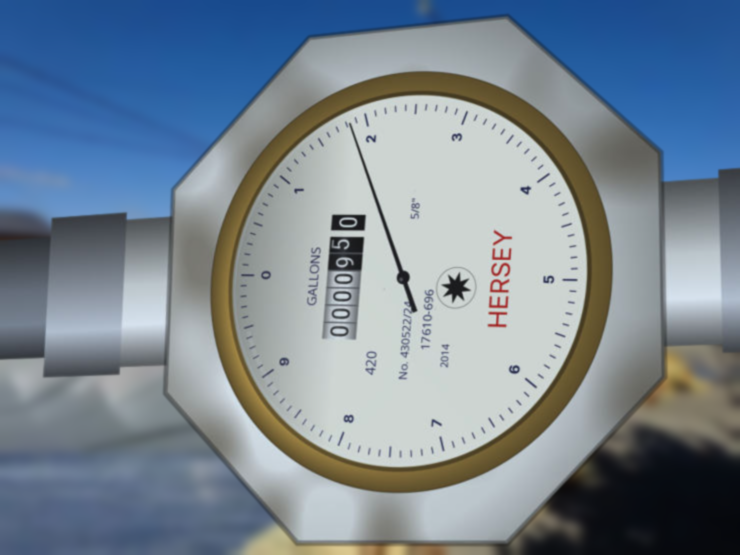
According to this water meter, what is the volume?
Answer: 951.8 gal
